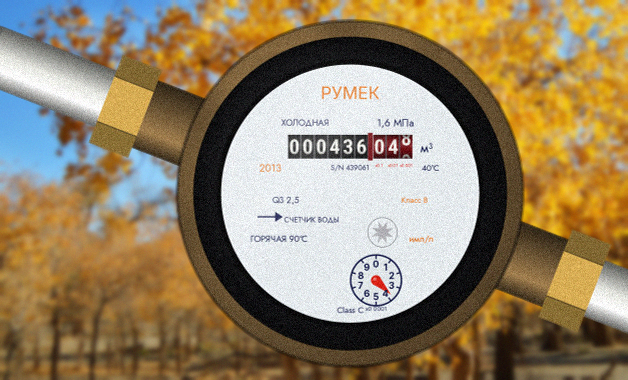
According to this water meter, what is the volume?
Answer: 436.0483 m³
